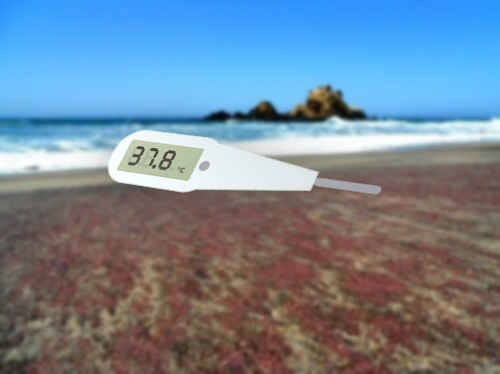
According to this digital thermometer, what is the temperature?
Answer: 37.8 °C
